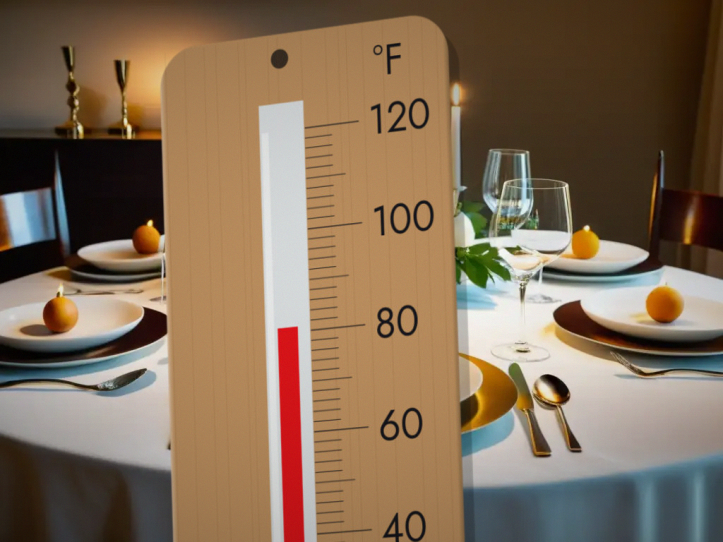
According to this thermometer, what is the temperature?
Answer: 81 °F
